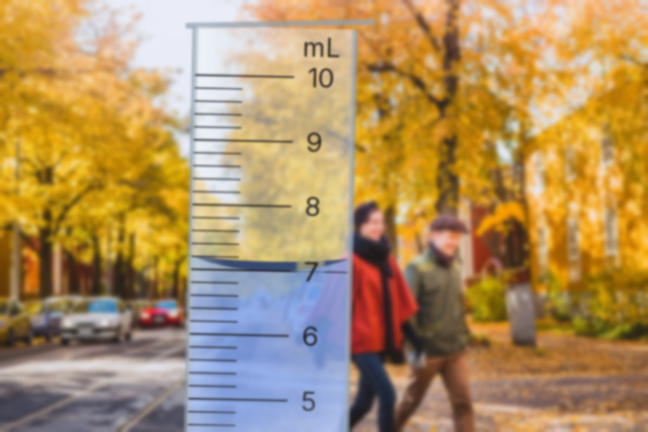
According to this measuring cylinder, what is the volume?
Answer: 7 mL
